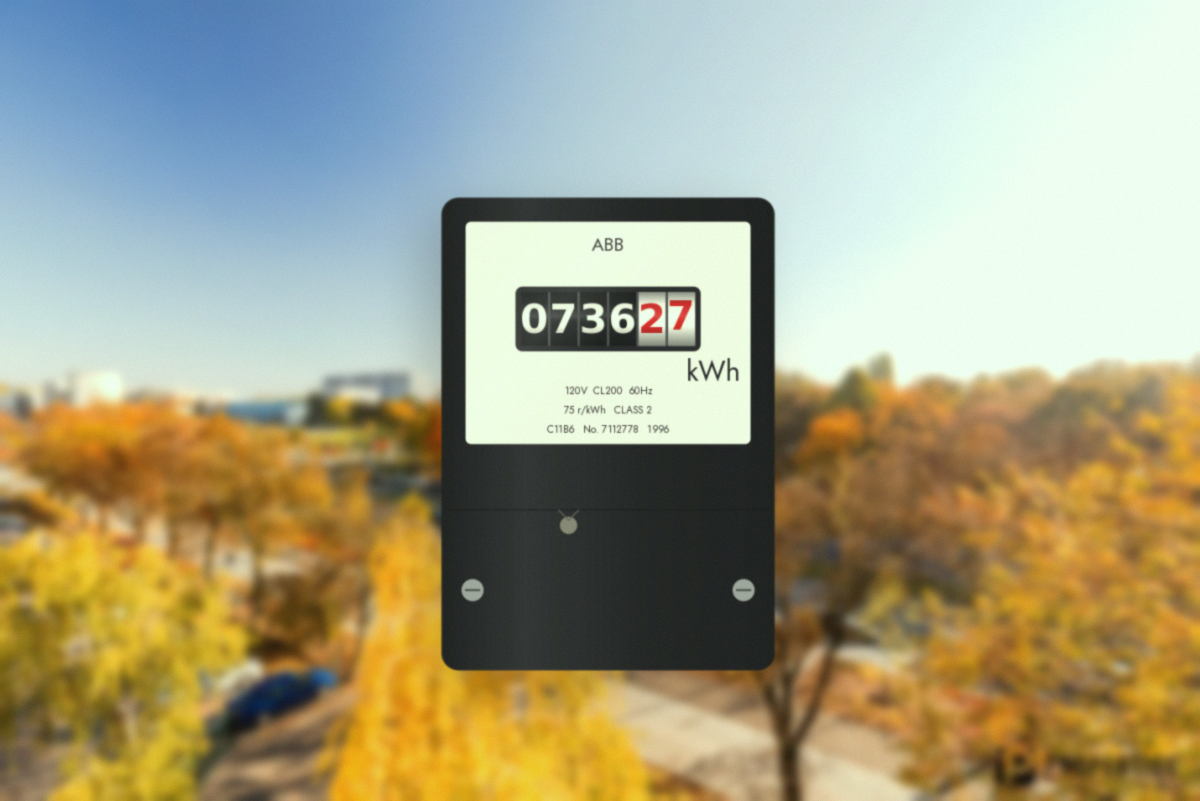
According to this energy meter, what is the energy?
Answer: 736.27 kWh
